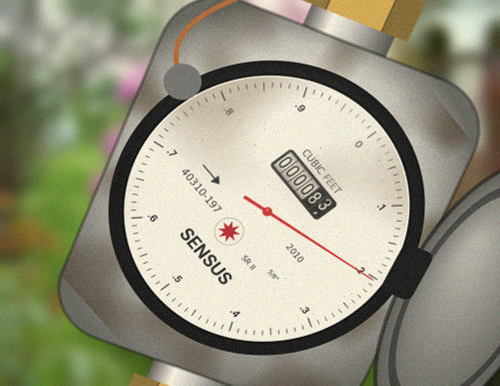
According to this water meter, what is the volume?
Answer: 83.20 ft³
